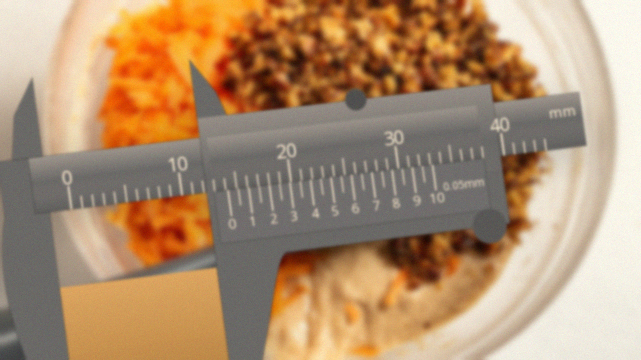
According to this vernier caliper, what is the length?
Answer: 14.2 mm
